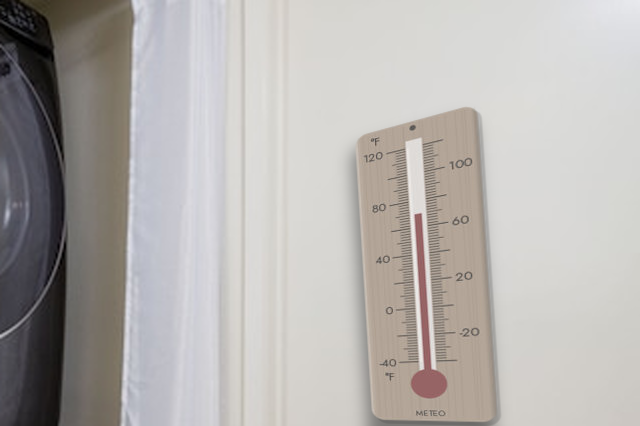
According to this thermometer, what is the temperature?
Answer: 70 °F
